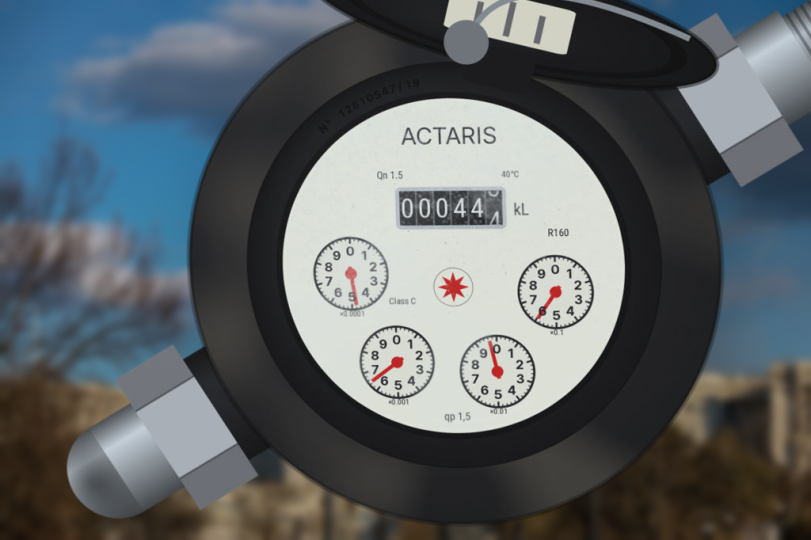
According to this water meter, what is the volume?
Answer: 443.5964 kL
